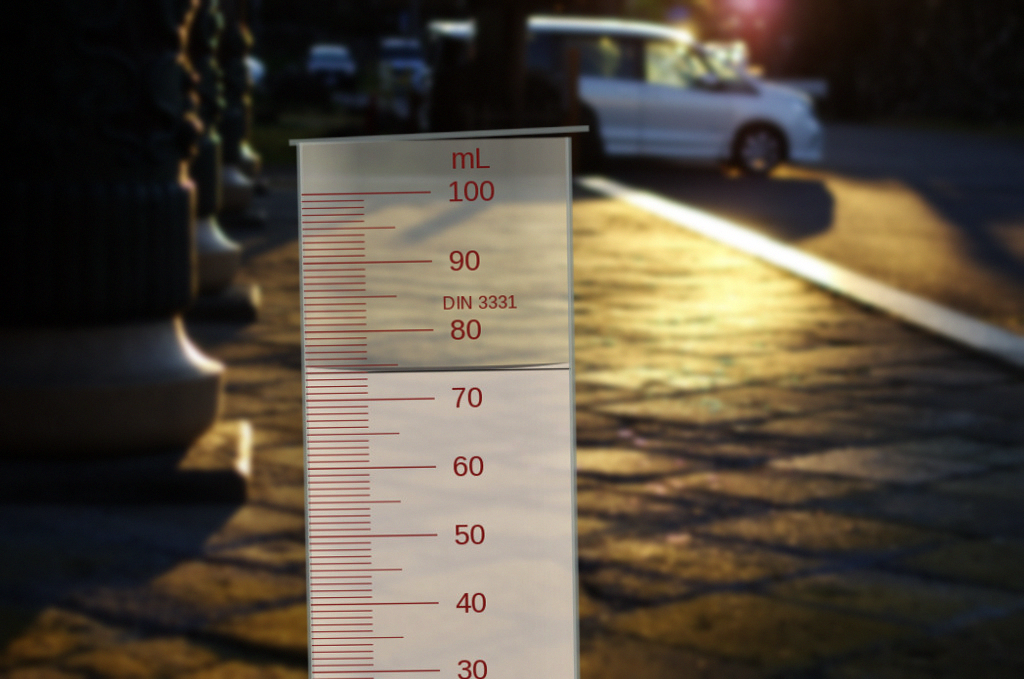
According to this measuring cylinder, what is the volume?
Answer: 74 mL
